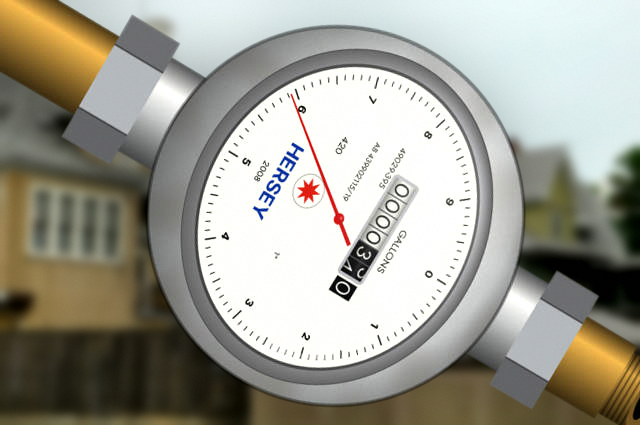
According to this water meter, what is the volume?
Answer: 335.9 gal
